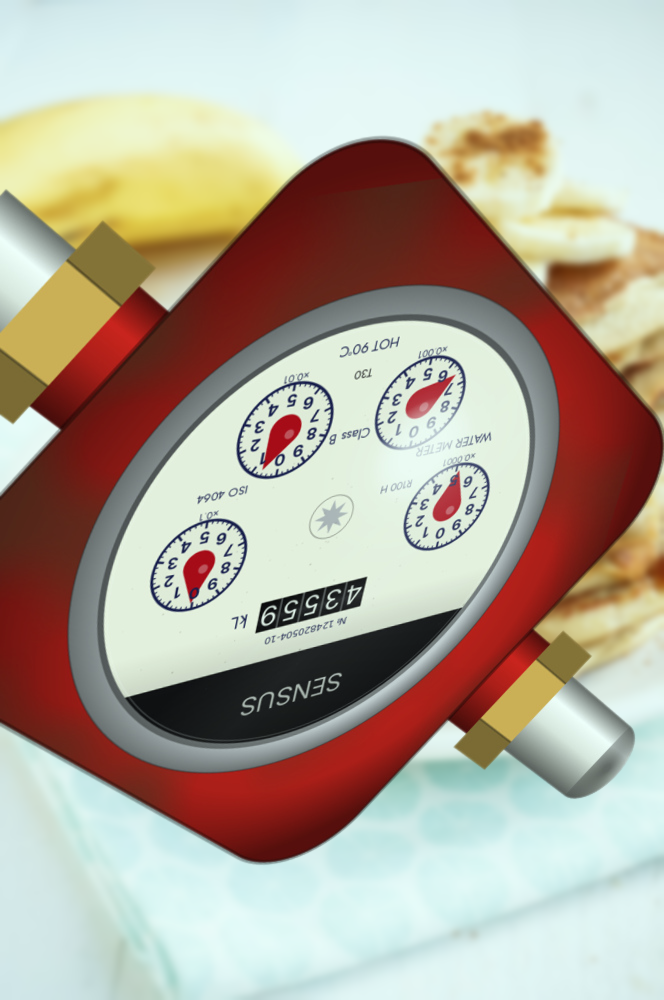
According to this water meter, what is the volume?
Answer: 43559.0065 kL
